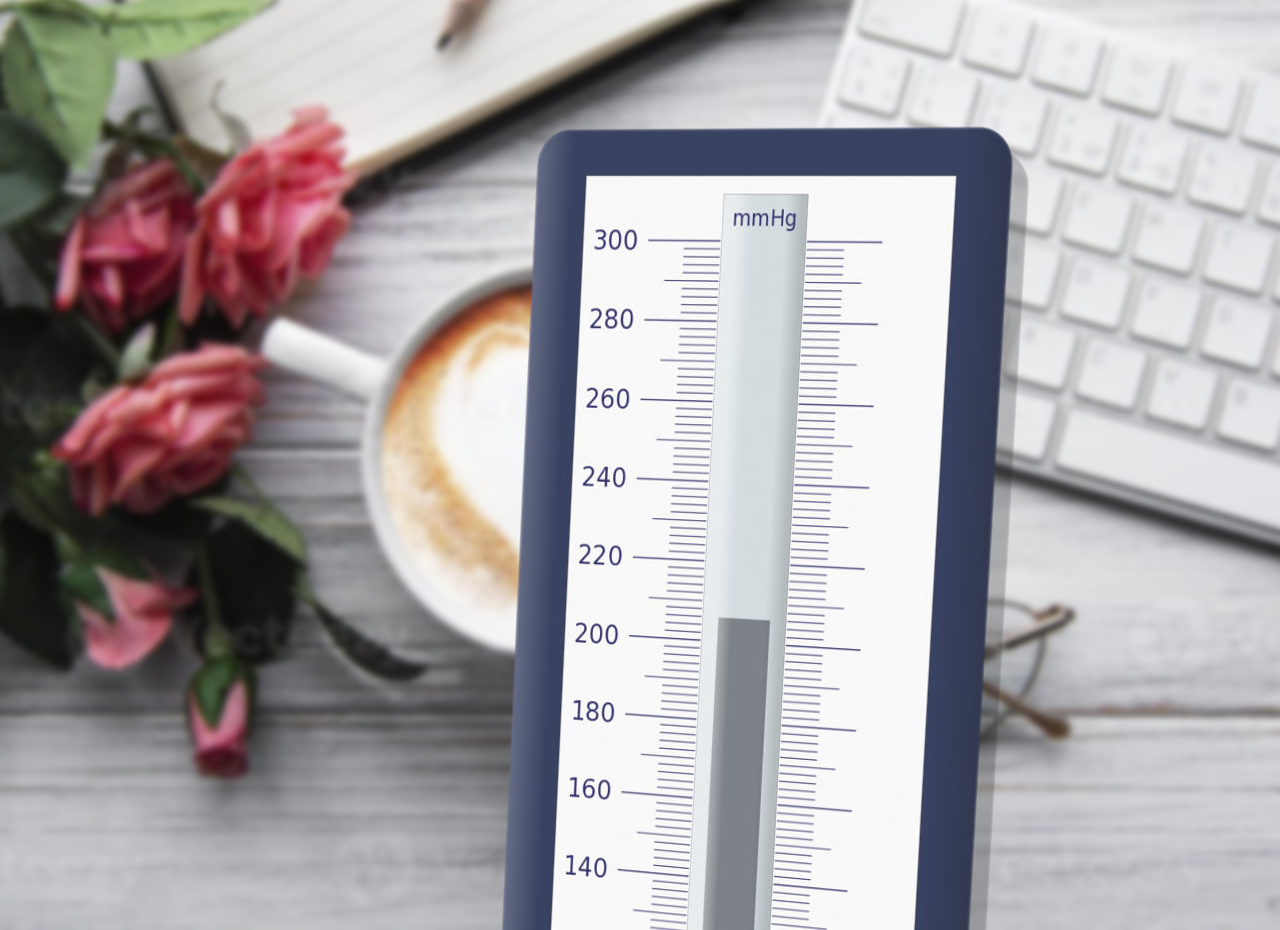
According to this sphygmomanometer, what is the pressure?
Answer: 206 mmHg
